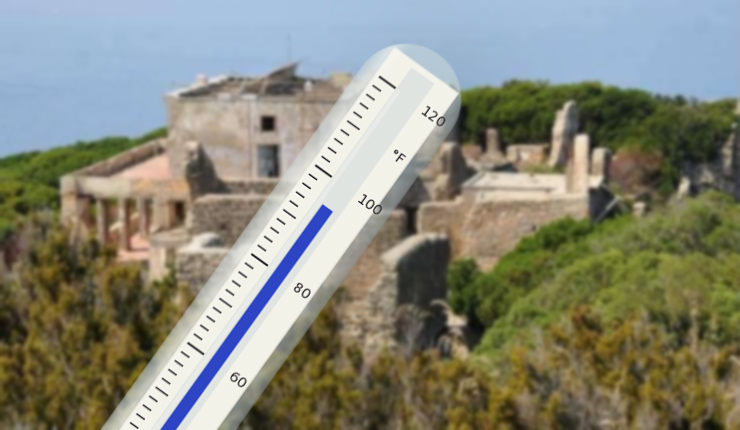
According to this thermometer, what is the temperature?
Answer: 95 °F
